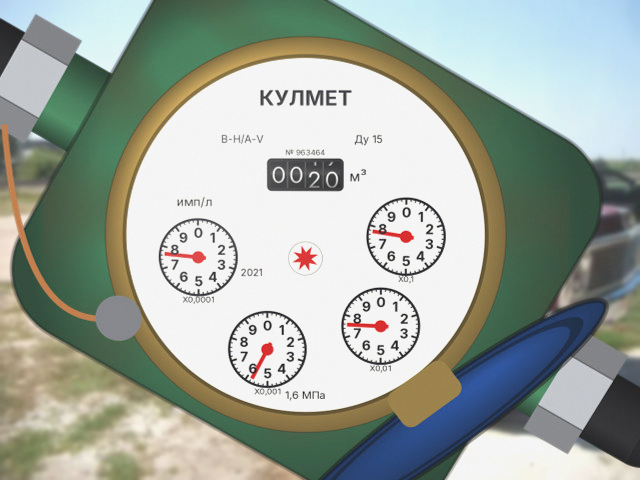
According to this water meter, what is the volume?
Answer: 19.7757 m³
